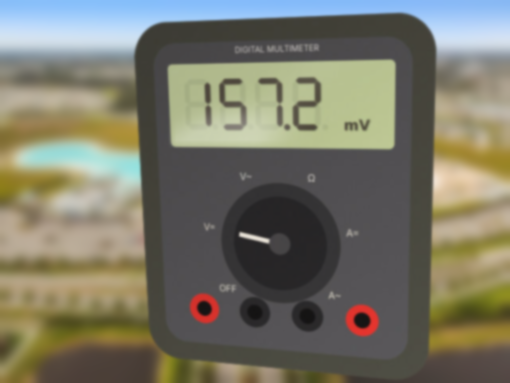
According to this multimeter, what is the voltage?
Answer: 157.2 mV
